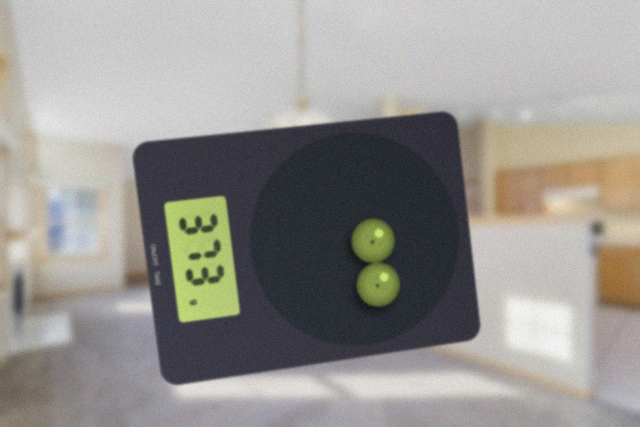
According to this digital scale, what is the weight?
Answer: 373 g
